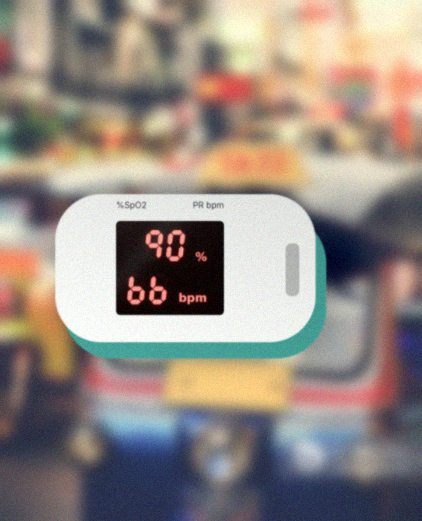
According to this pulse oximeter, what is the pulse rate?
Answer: 66 bpm
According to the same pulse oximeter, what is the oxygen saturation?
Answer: 90 %
